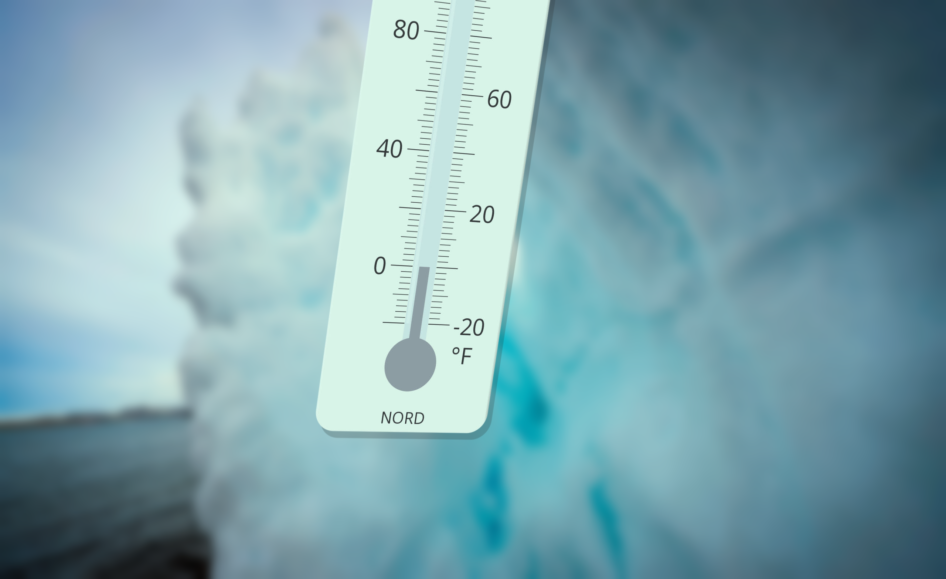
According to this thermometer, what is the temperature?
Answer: 0 °F
